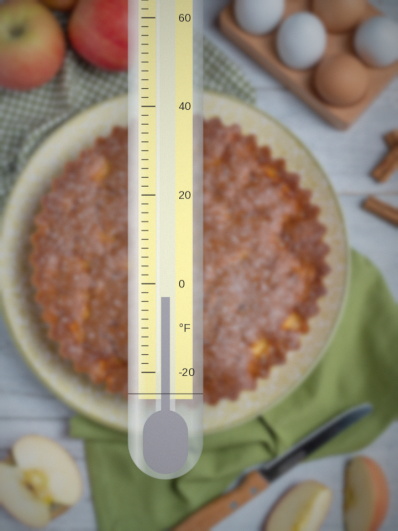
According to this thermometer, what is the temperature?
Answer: -3 °F
